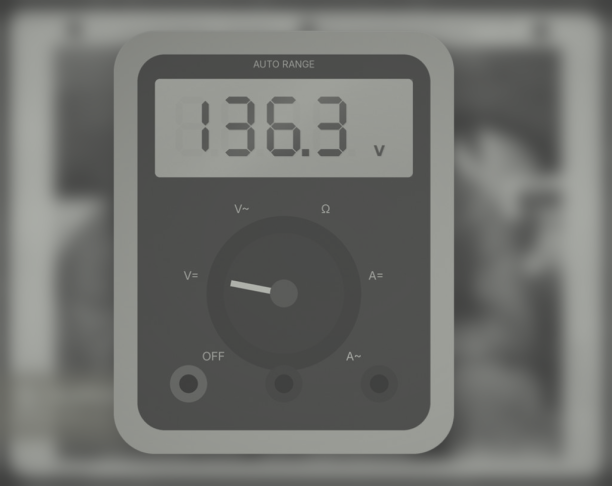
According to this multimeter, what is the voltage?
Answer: 136.3 V
